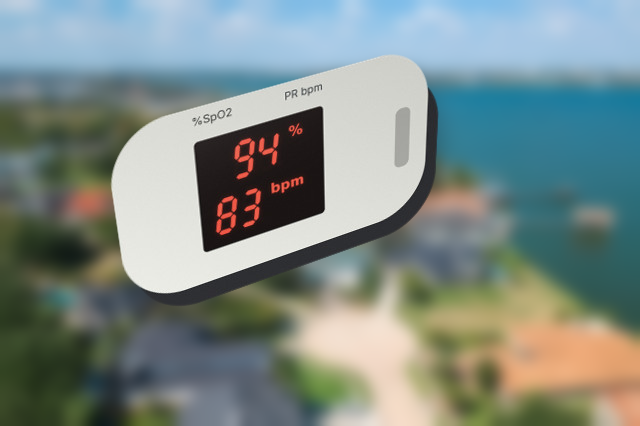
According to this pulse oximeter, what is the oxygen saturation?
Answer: 94 %
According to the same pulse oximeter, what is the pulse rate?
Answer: 83 bpm
